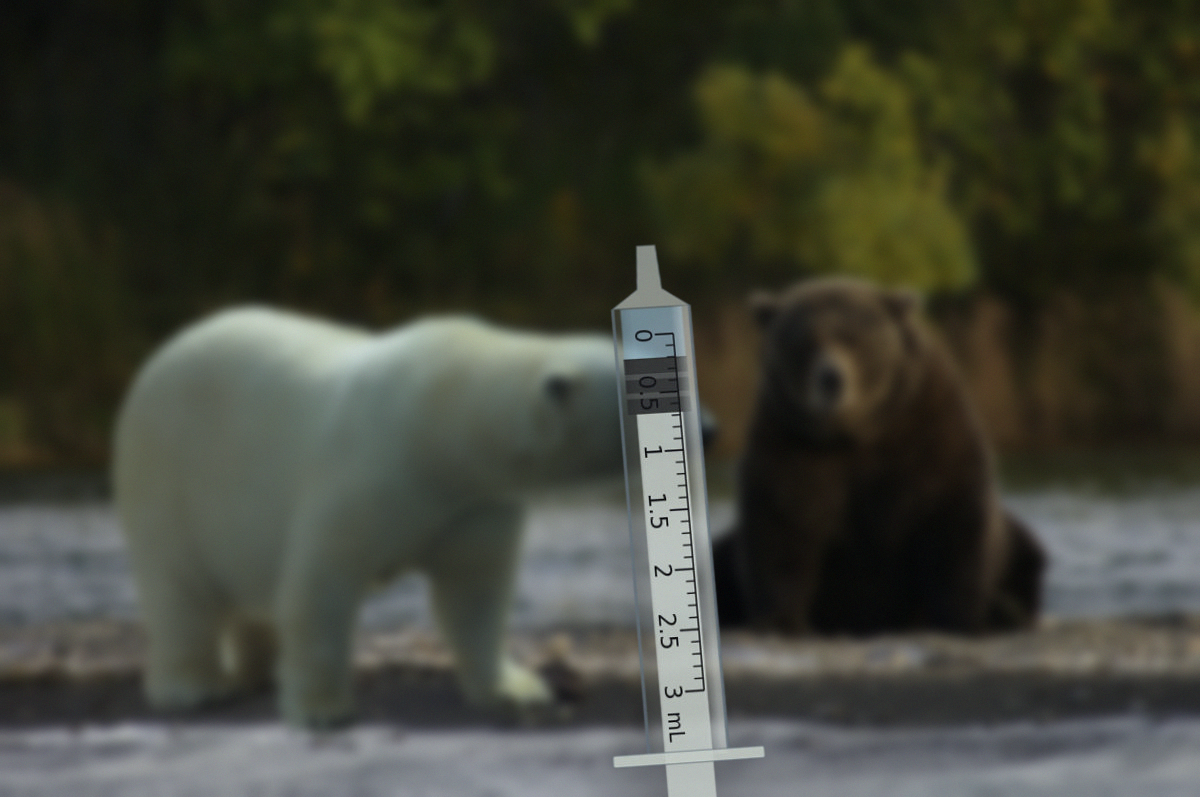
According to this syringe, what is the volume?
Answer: 0.2 mL
